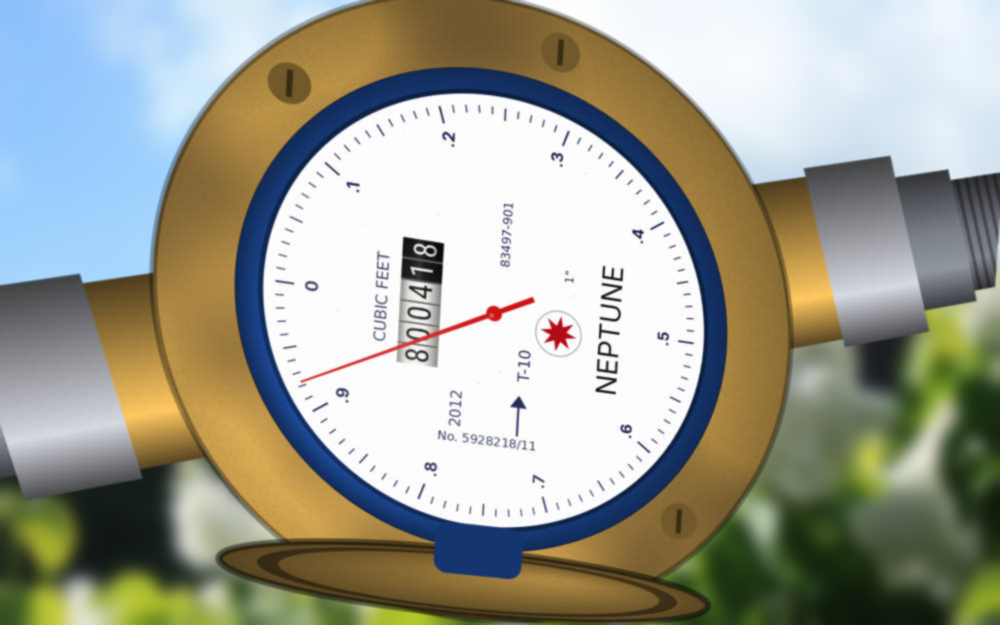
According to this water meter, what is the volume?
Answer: 800417.92 ft³
